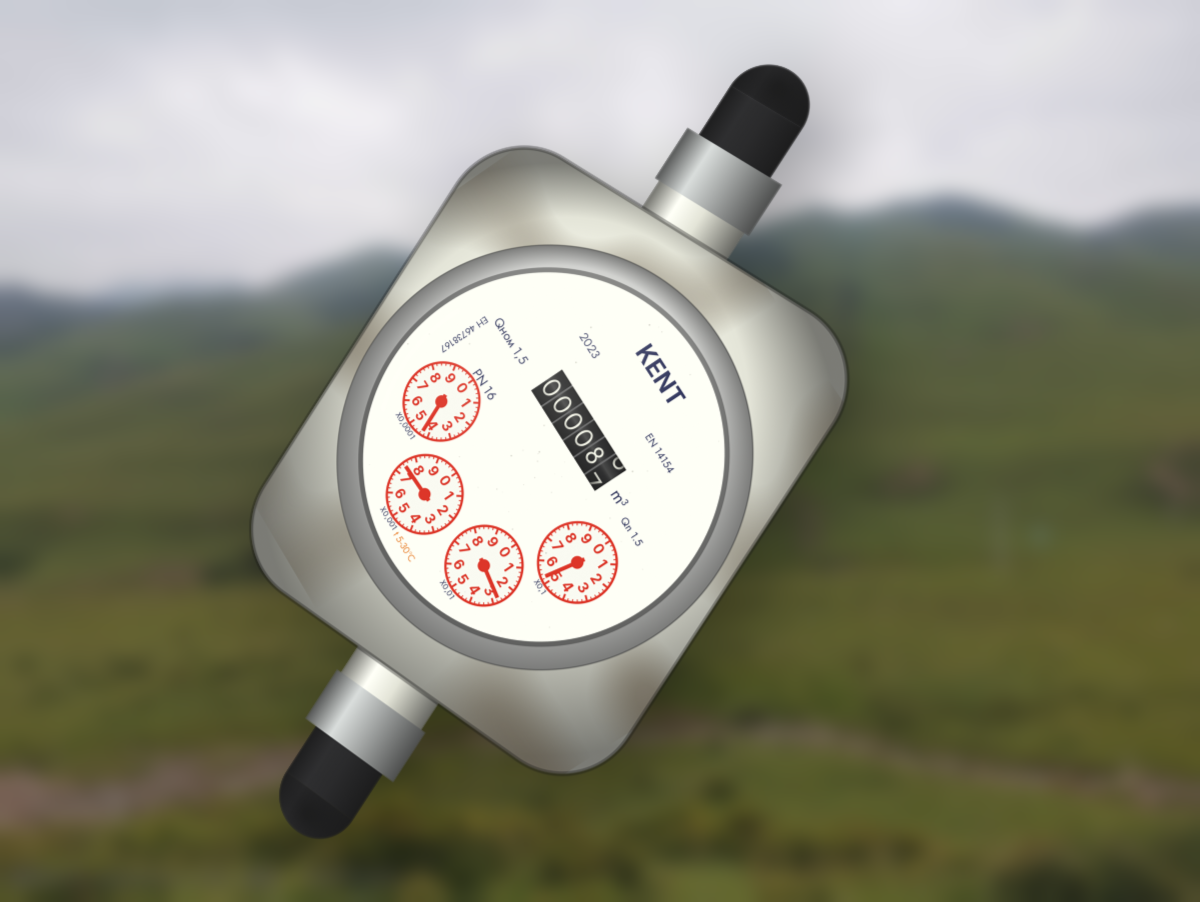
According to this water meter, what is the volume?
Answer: 86.5274 m³
